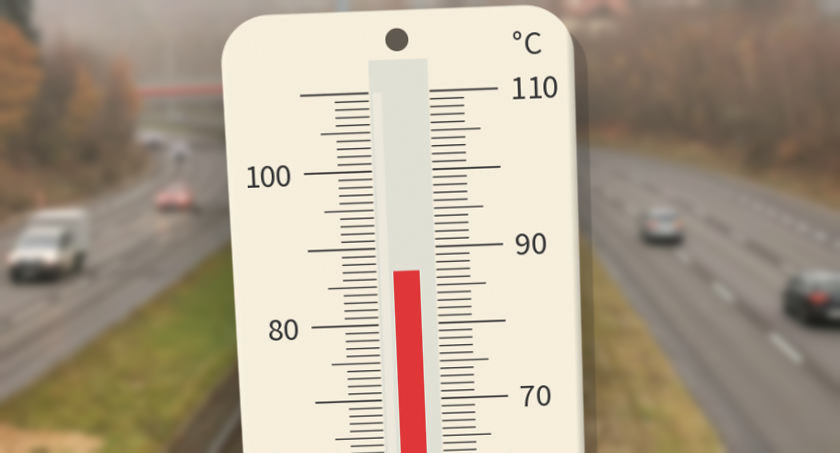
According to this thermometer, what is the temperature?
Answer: 87 °C
